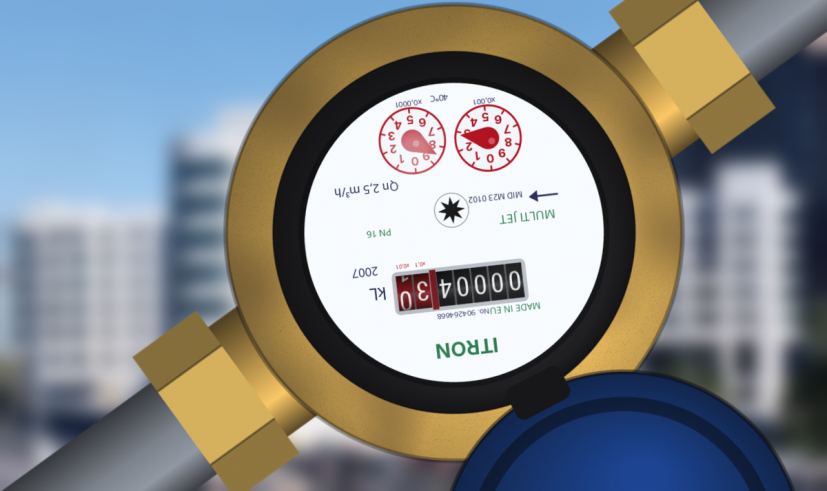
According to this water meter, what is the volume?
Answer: 4.3028 kL
